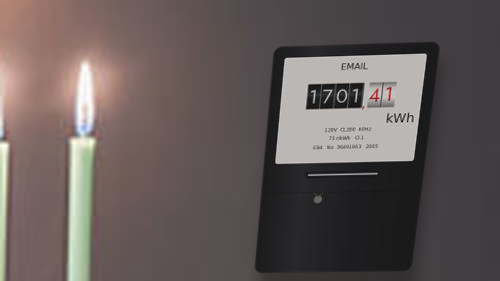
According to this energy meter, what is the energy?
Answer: 1701.41 kWh
